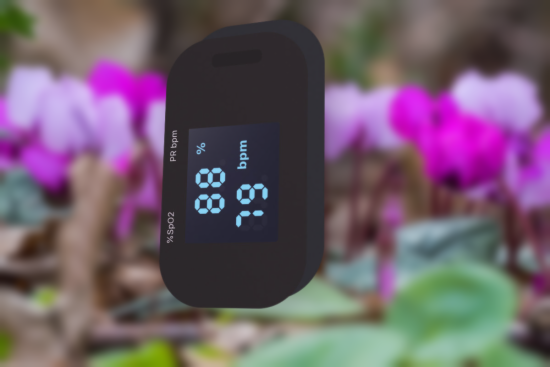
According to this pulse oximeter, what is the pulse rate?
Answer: 79 bpm
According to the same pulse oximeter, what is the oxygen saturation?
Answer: 88 %
